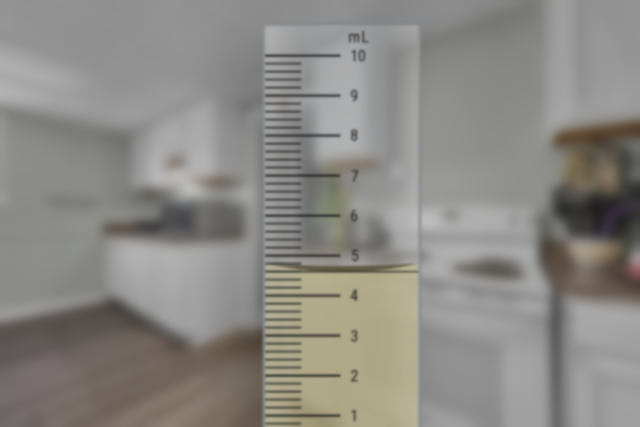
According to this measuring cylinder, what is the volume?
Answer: 4.6 mL
